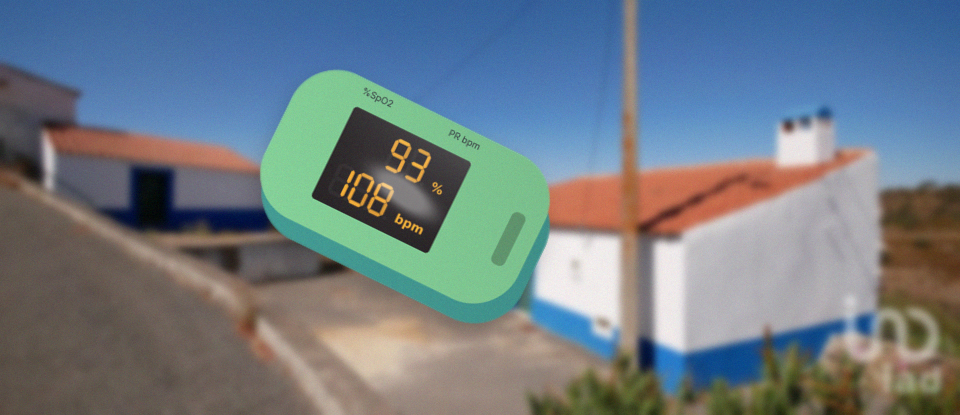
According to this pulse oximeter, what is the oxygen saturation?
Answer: 93 %
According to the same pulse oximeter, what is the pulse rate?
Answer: 108 bpm
